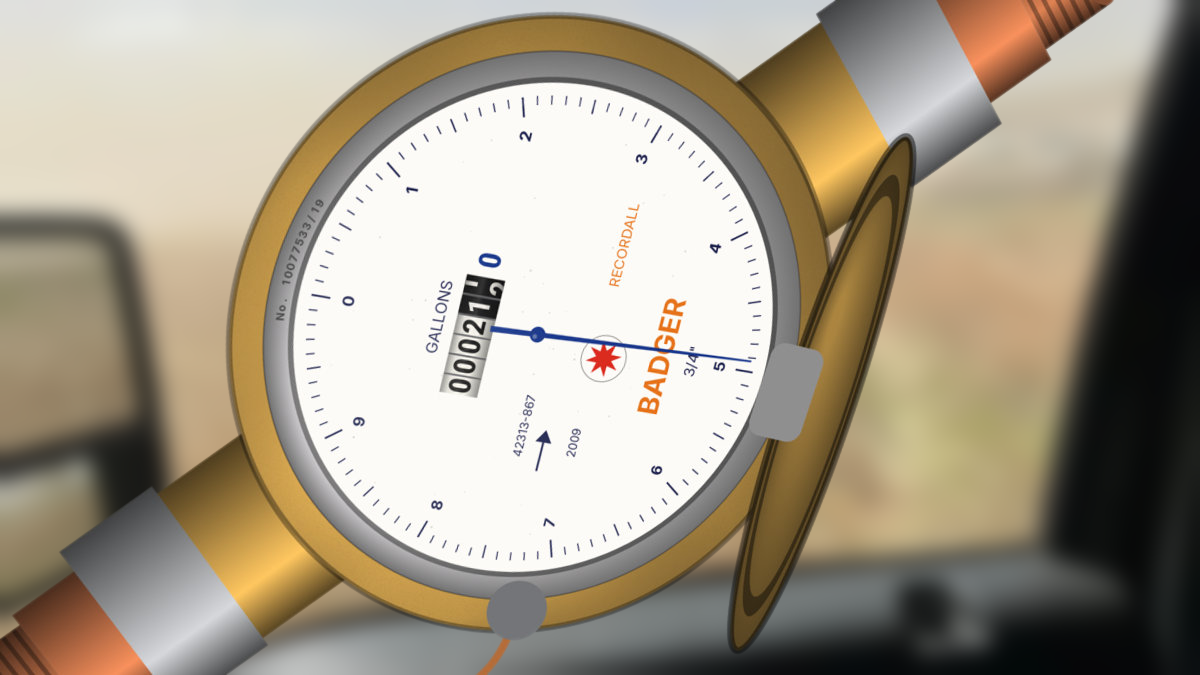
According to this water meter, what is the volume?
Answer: 2114.9 gal
